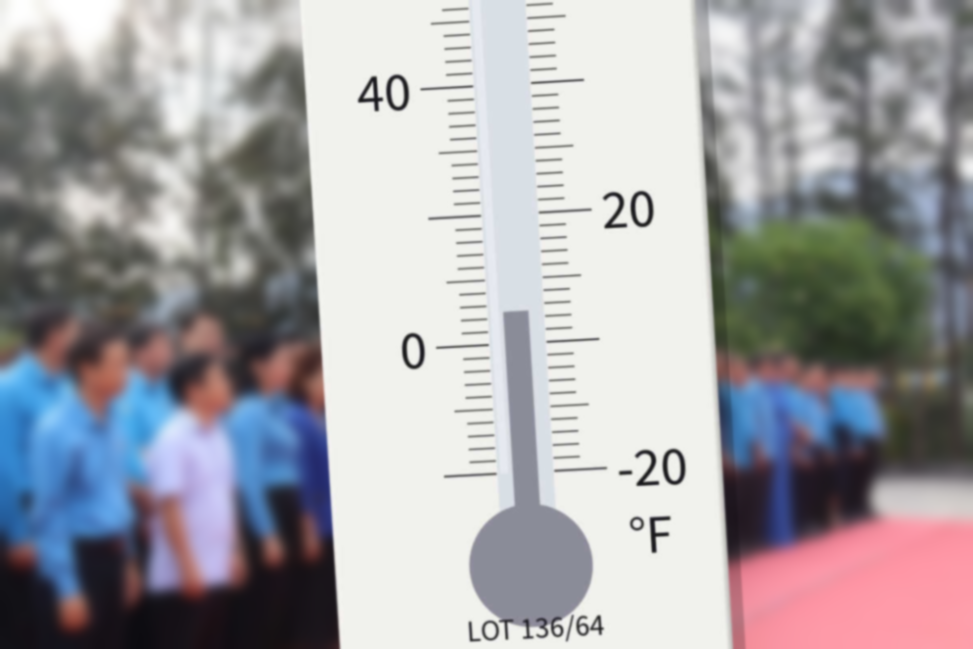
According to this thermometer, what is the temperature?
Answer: 5 °F
